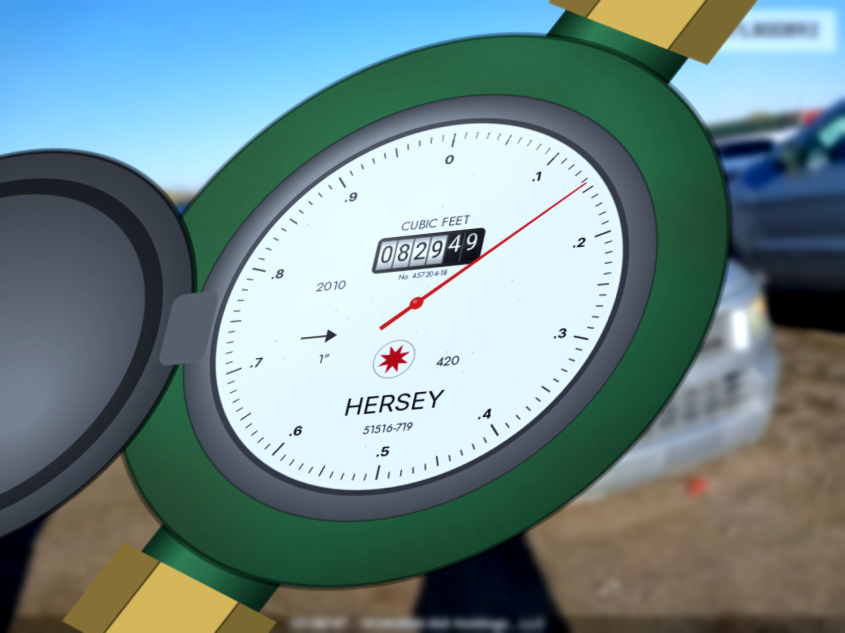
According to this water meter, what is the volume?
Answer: 82949.14 ft³
